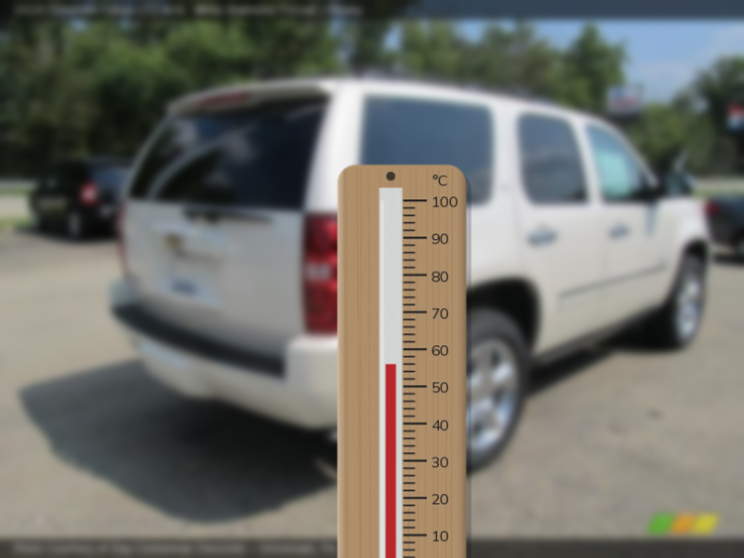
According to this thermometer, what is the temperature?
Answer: 56 °C
